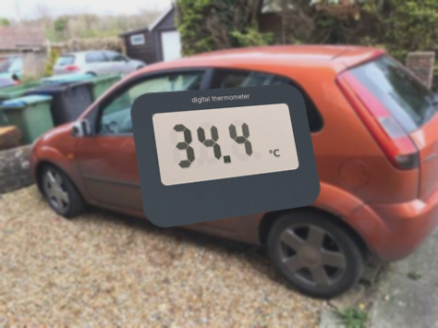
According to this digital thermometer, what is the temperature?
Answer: 34.4 °C
